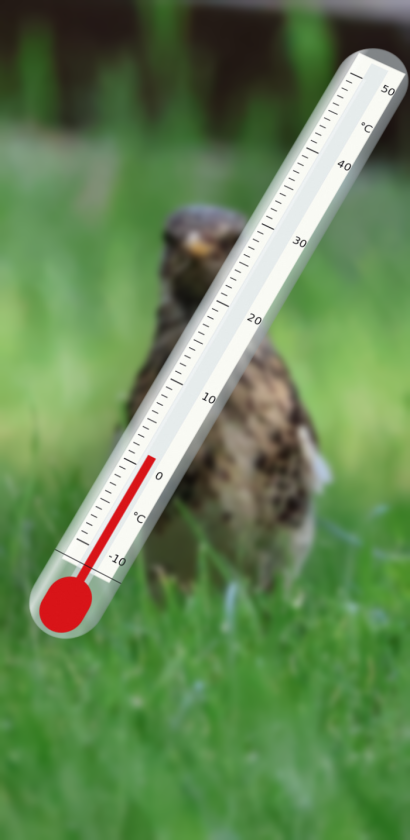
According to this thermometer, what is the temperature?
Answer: 1.5 °C
